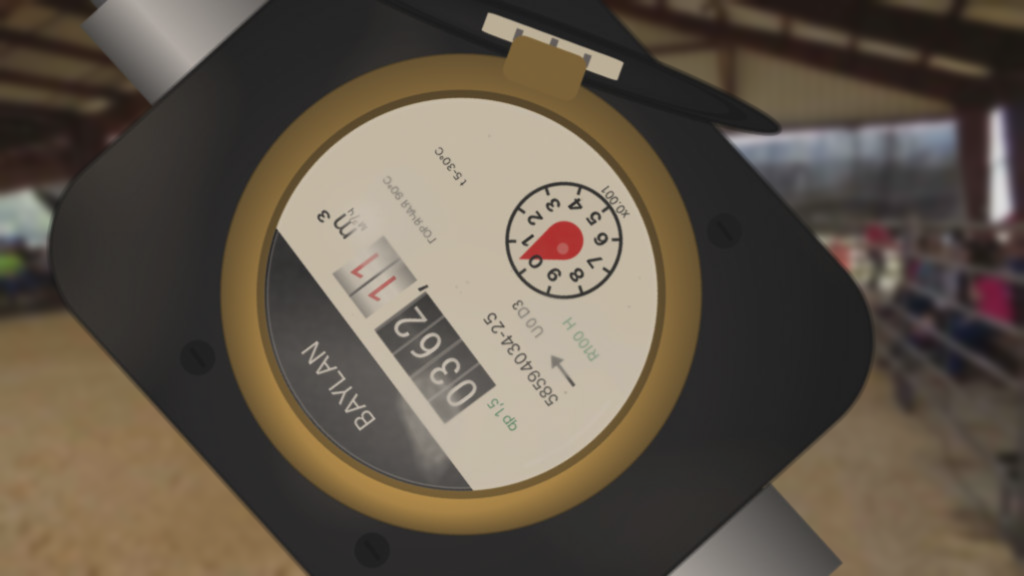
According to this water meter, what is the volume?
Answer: 362.110 m³
